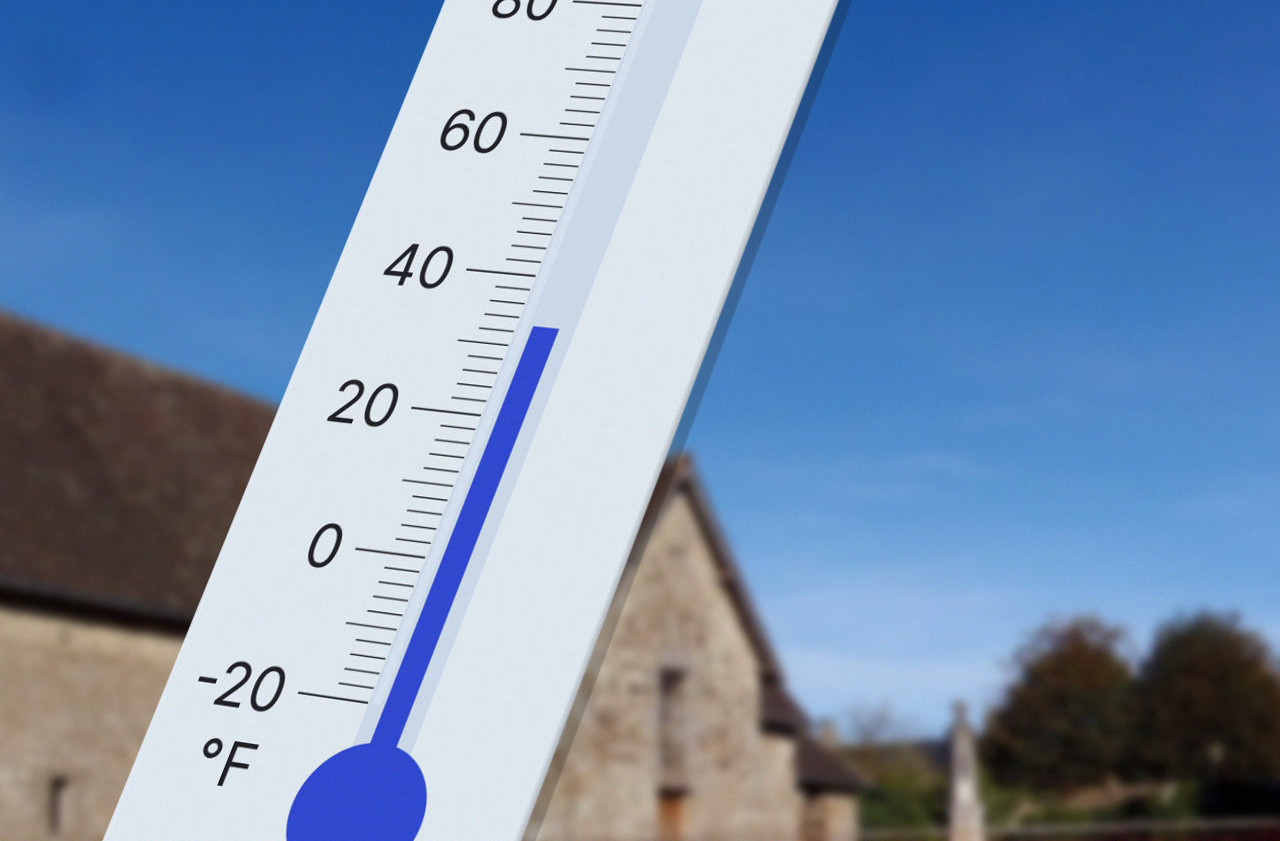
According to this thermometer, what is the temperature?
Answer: 33 °F
